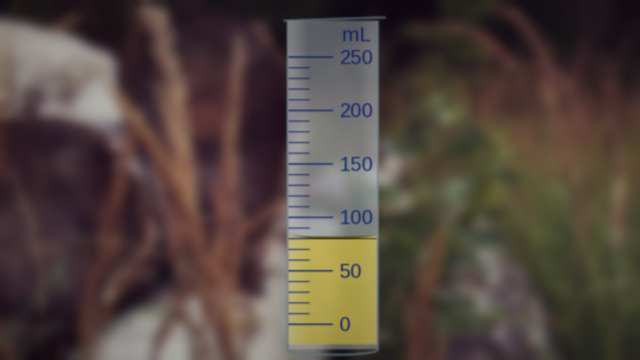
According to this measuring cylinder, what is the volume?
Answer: 80 mL
